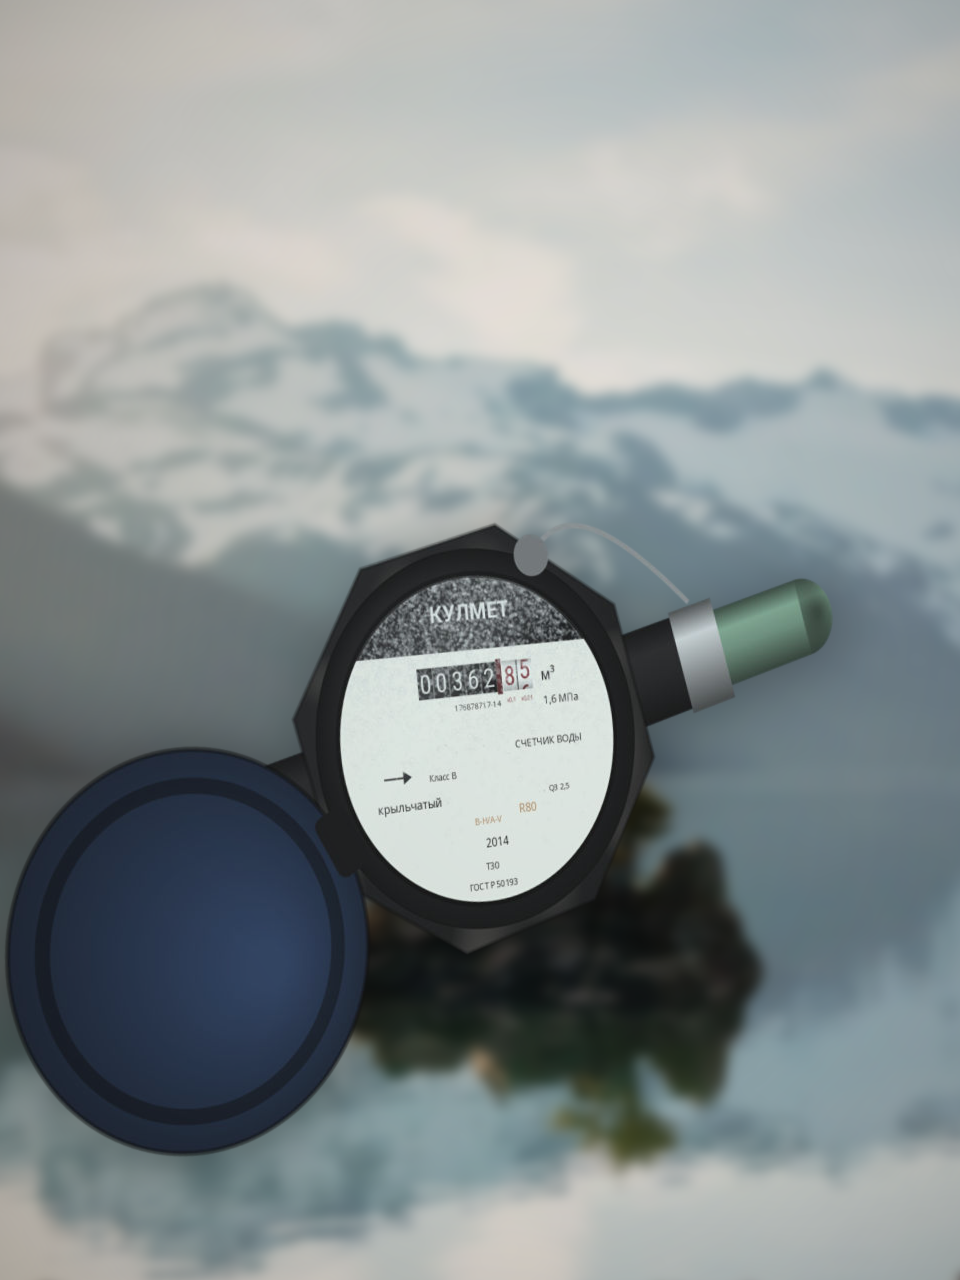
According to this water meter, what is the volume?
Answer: 362.85 m³
